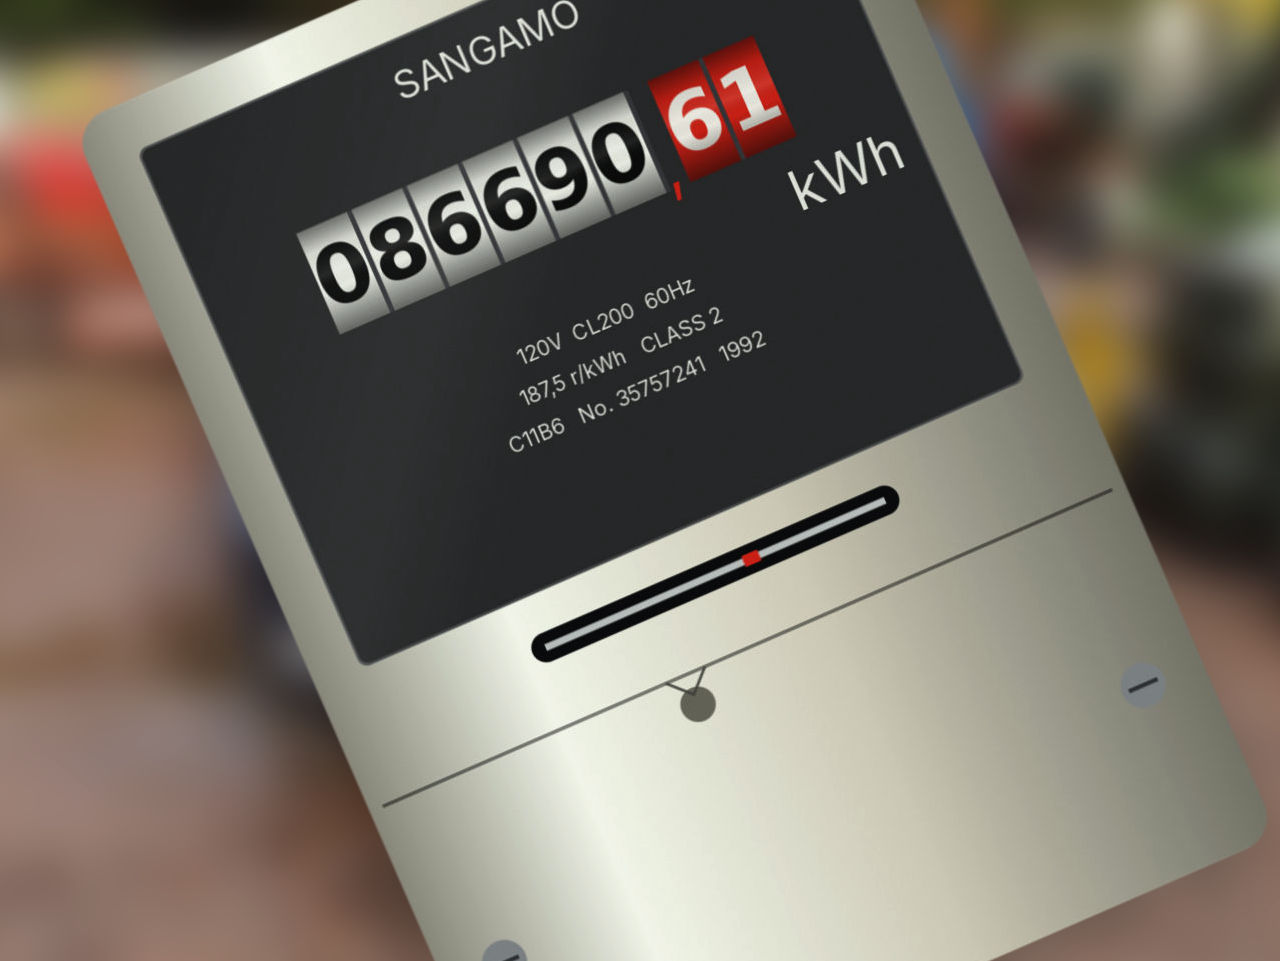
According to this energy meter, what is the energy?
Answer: 86690.61 kWh
